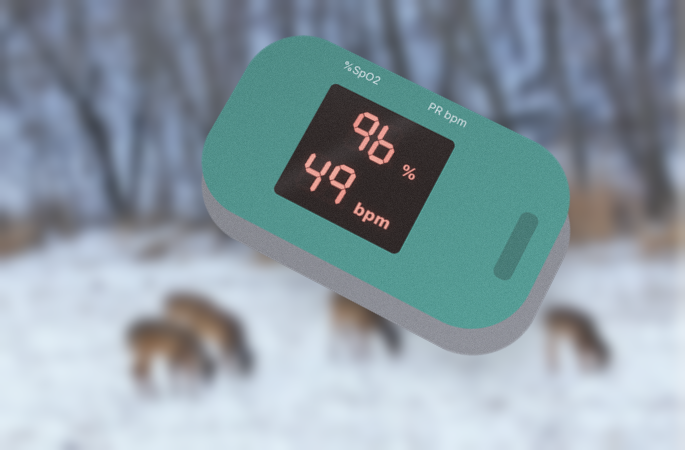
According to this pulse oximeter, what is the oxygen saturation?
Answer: 96 %
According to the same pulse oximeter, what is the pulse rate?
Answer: 49 bpm
